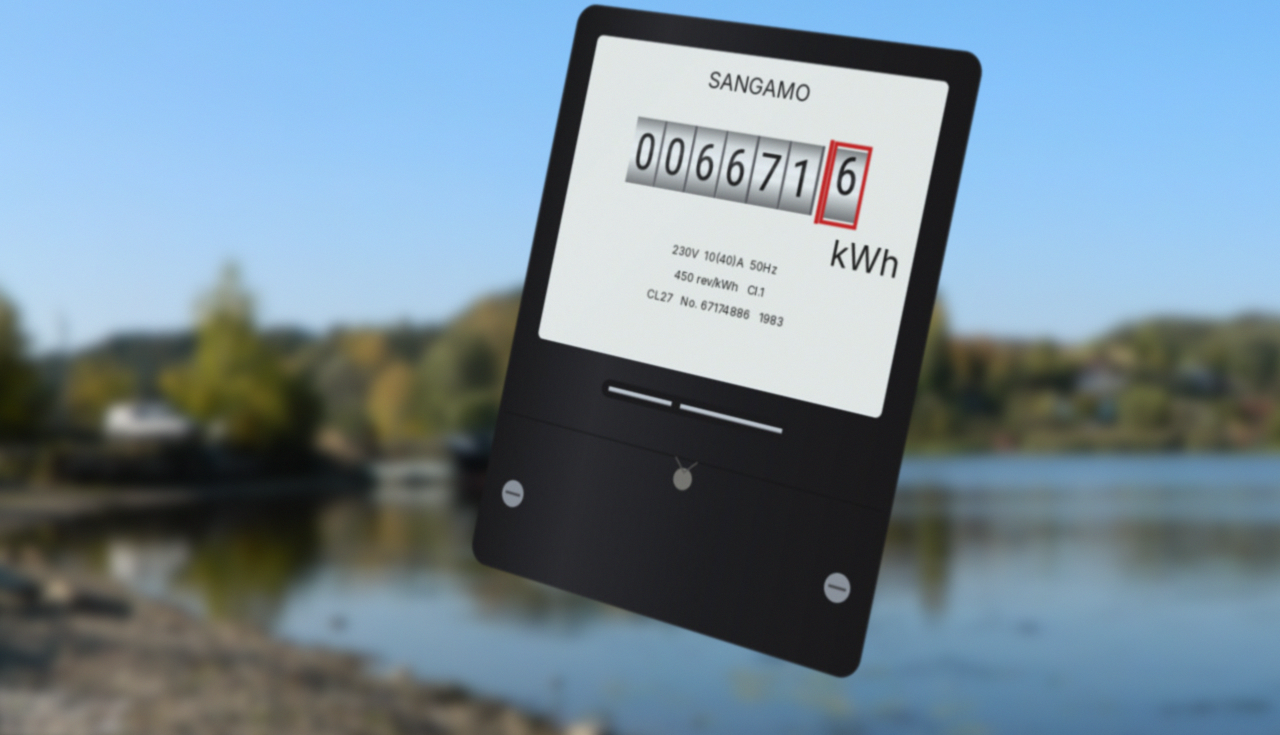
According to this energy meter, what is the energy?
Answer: 6671.6 kWh
